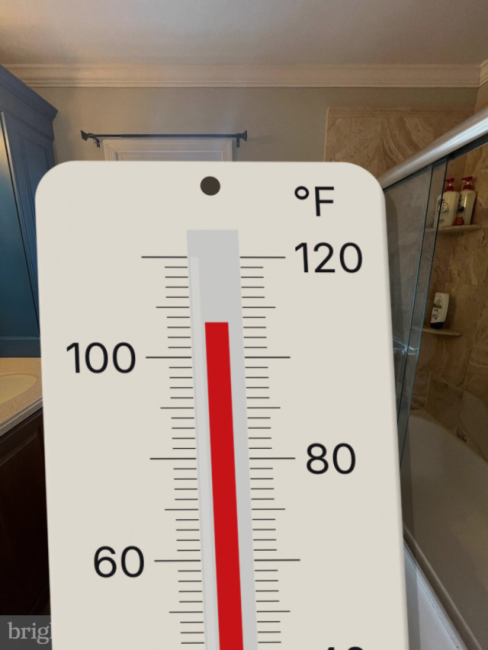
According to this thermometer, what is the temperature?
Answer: 107 °F
